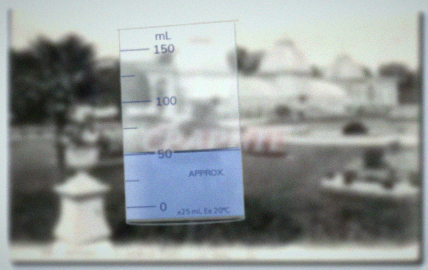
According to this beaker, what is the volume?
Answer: 50 mL
